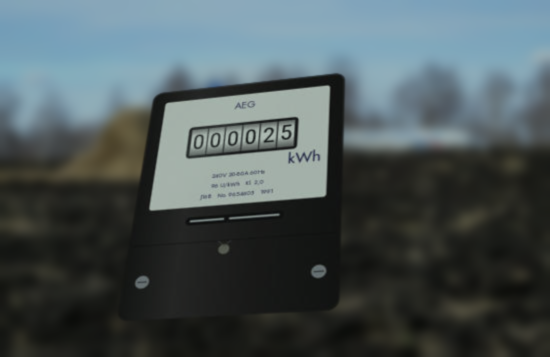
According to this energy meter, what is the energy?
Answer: 25 kWh
